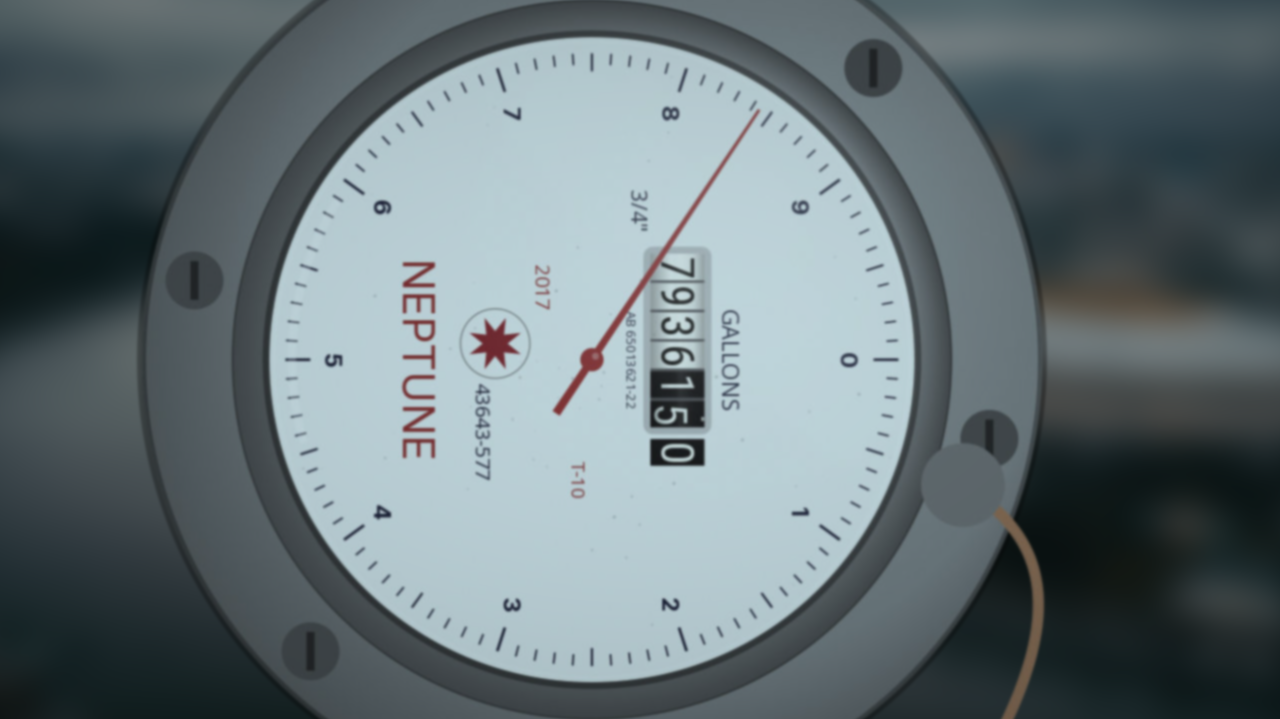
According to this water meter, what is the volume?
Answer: 7936148.4 gal
